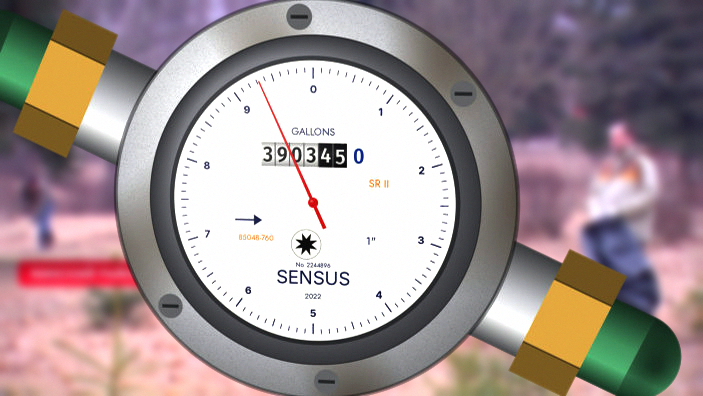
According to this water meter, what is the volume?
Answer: 3903449.3 gal
